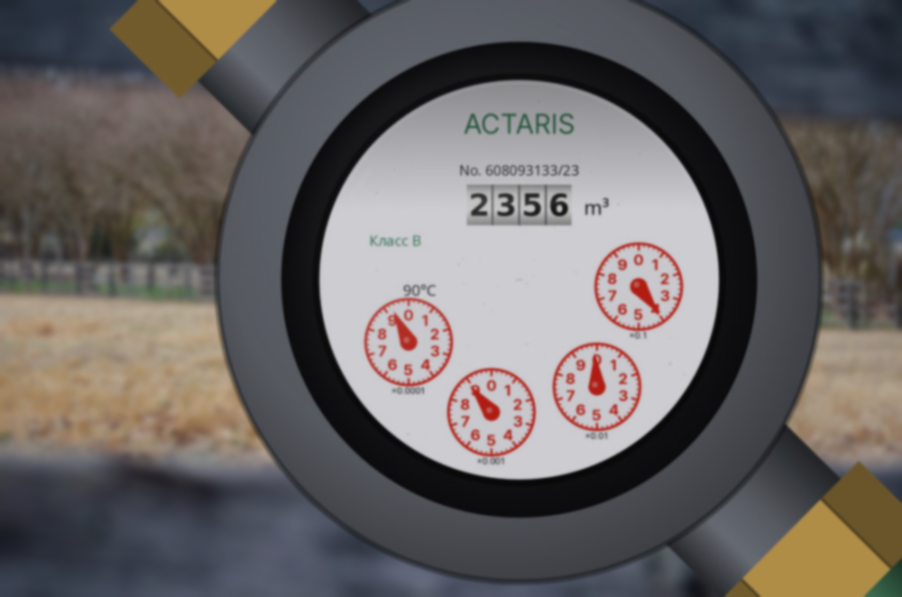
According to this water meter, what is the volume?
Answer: 2356.3989 m³
